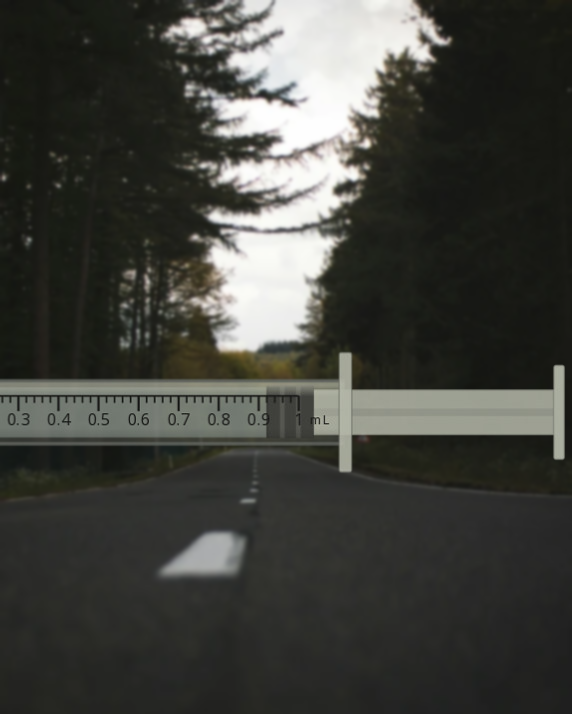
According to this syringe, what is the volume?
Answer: 0.92 mL
